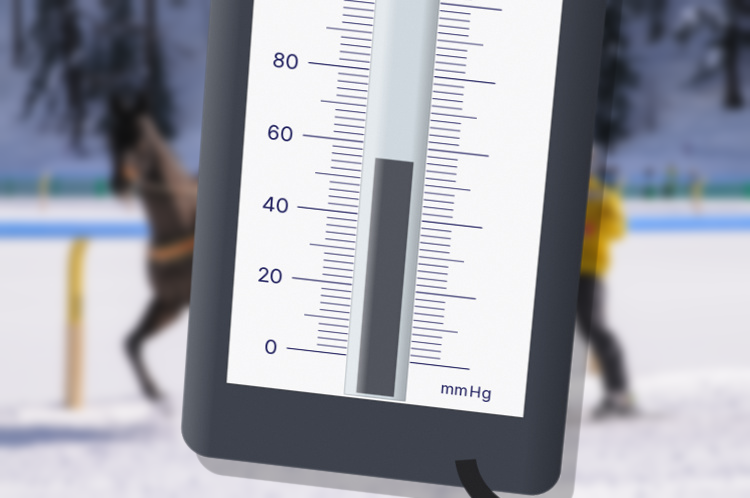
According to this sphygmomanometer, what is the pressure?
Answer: 56 mmHg
